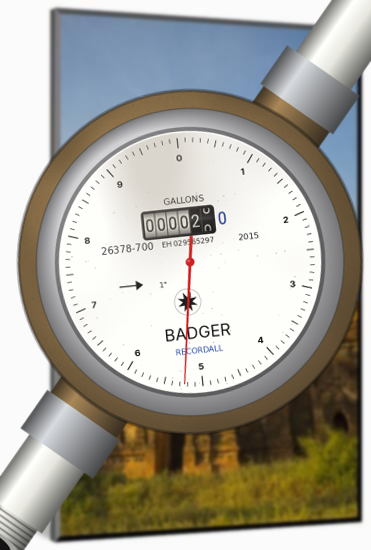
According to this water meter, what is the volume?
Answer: 285.2 gal
